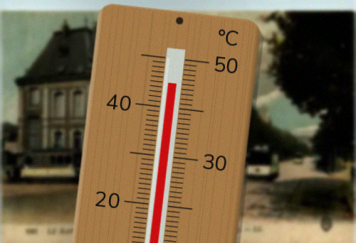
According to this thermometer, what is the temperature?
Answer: 45 °C
